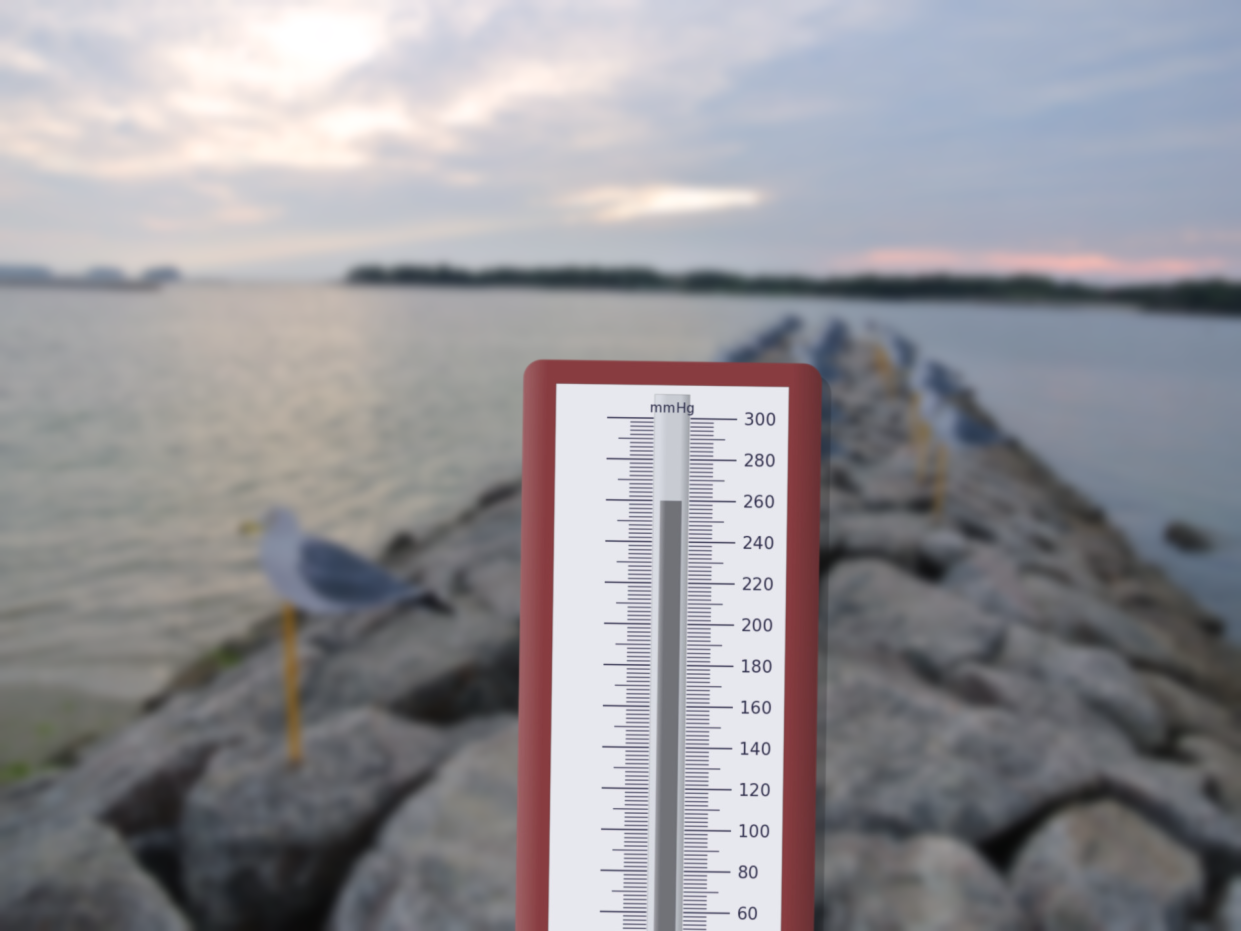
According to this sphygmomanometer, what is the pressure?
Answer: 260 mmHg
